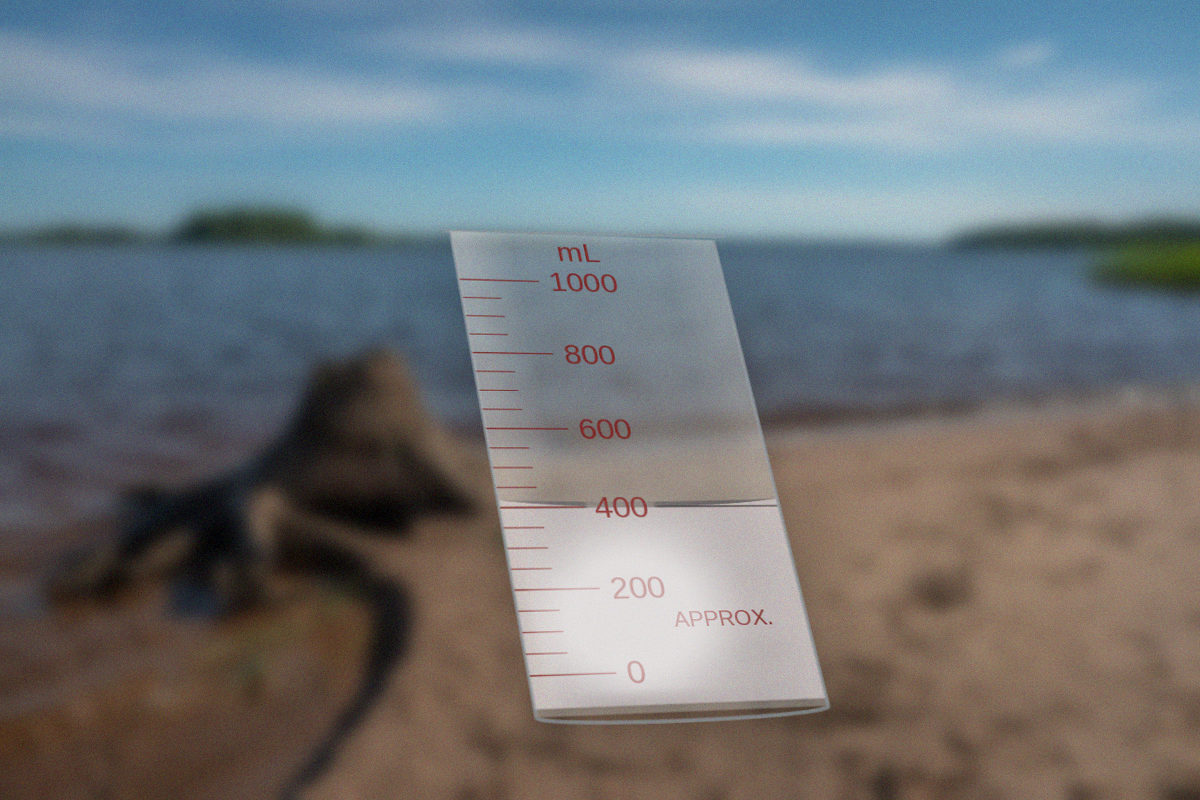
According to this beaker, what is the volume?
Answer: 400 mL
